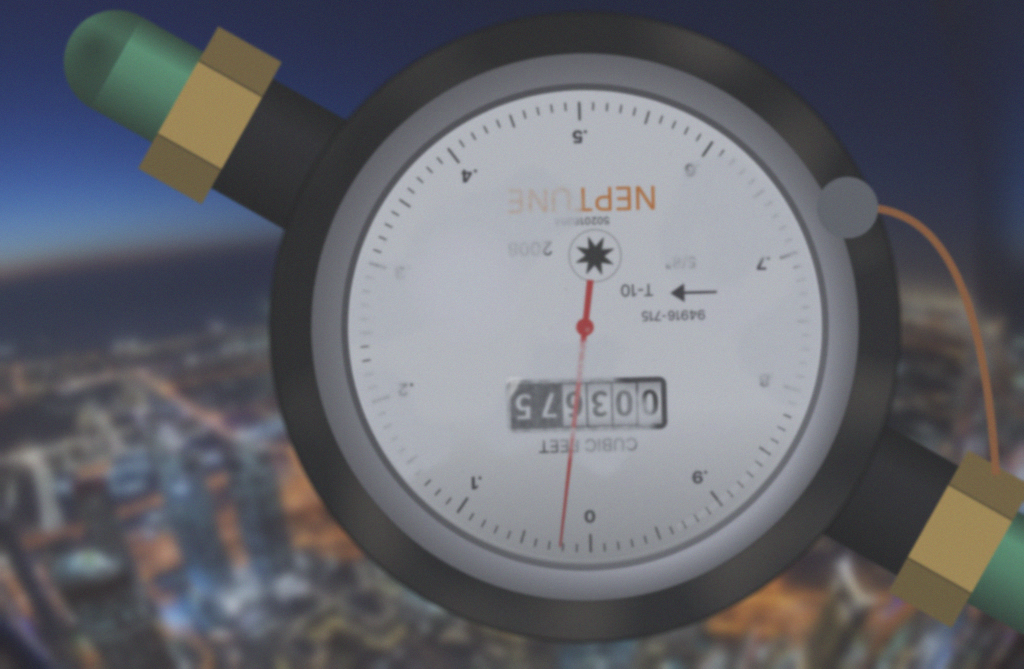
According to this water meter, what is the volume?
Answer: 3675.02 ft³
